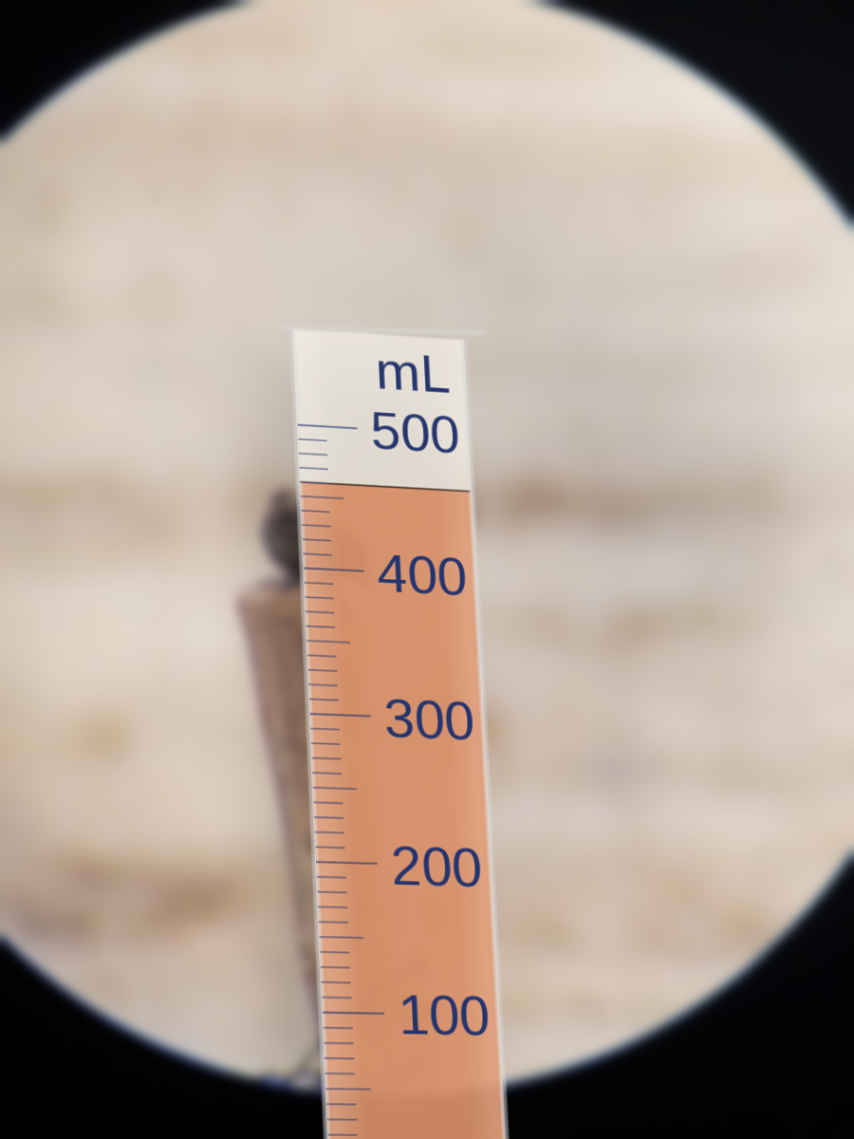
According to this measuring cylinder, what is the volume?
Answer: 460 mL
